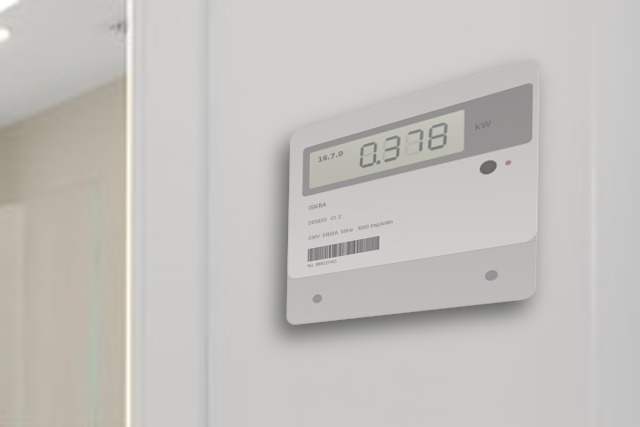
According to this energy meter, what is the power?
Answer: 0.378 kW
